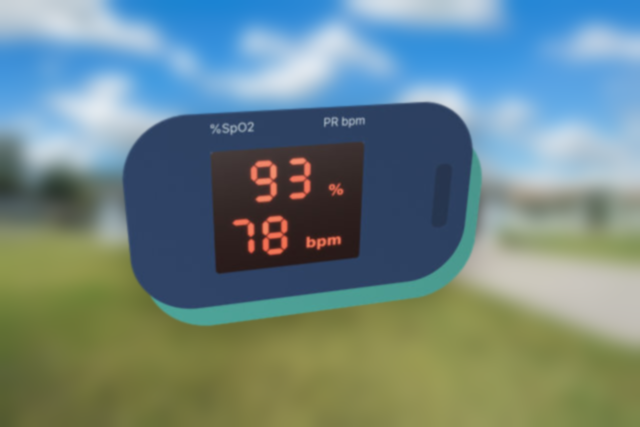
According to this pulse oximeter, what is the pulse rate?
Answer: 78 bpm
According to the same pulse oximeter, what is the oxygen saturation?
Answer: 93 %
